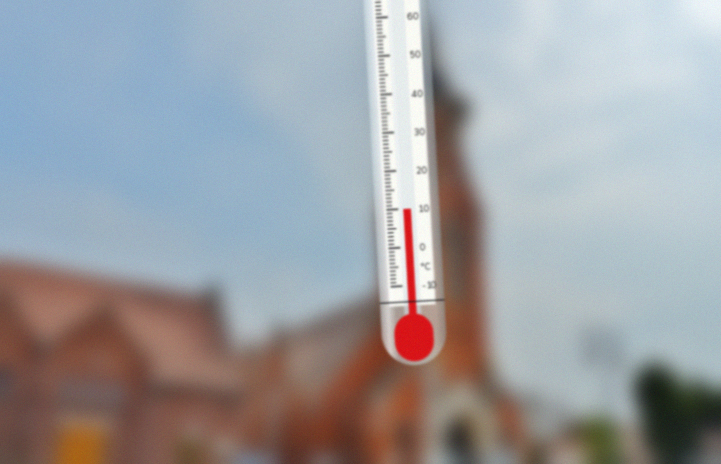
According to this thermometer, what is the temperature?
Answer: 10 °C
